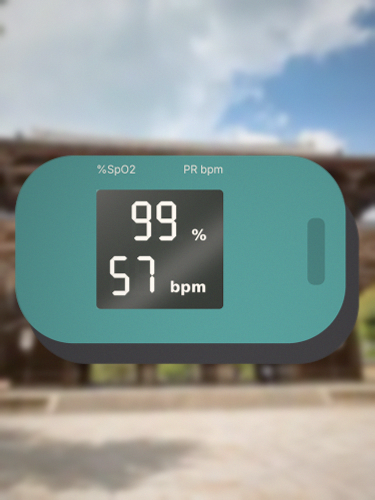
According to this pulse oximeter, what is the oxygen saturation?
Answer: 99 %
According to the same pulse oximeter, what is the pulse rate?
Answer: 57 bpm
